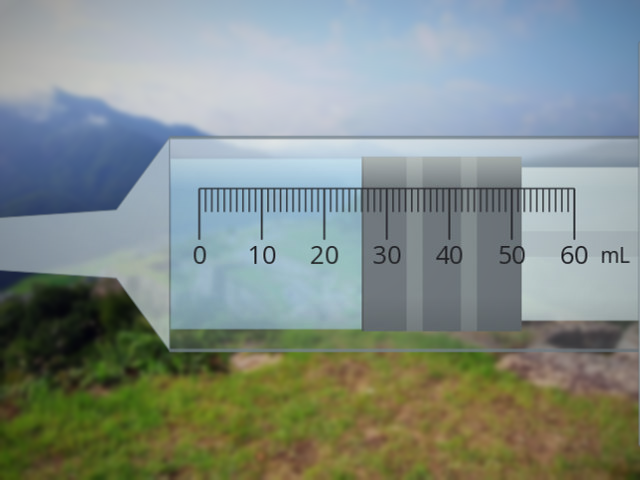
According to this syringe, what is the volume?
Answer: 26 mL
